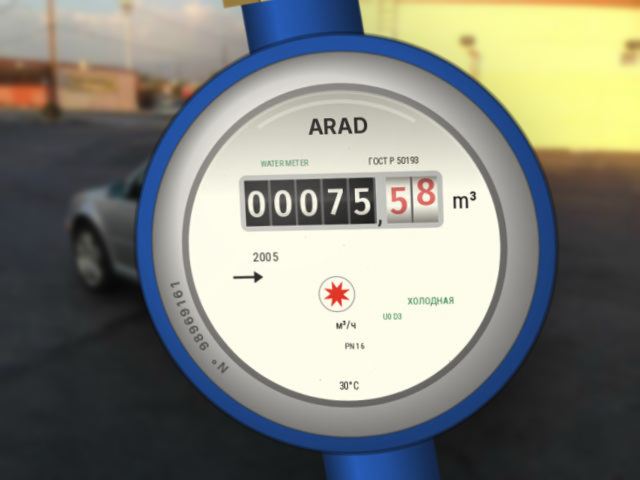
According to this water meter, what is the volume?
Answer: 75.58 m³
